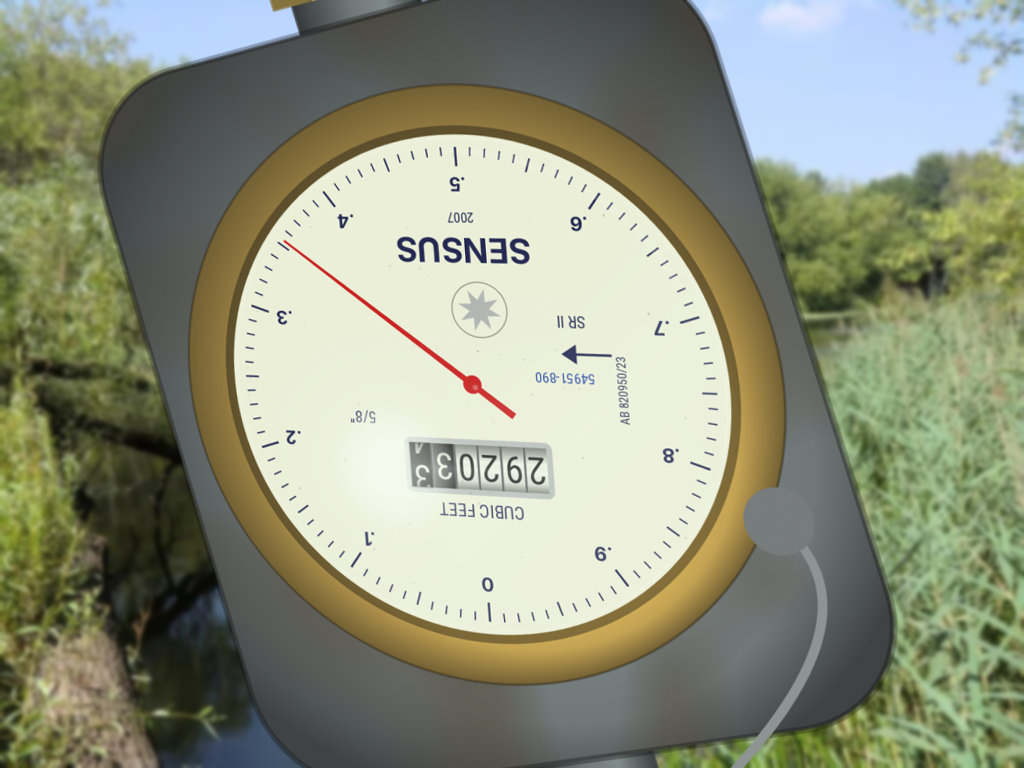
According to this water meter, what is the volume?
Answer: 292033.35 ft³
